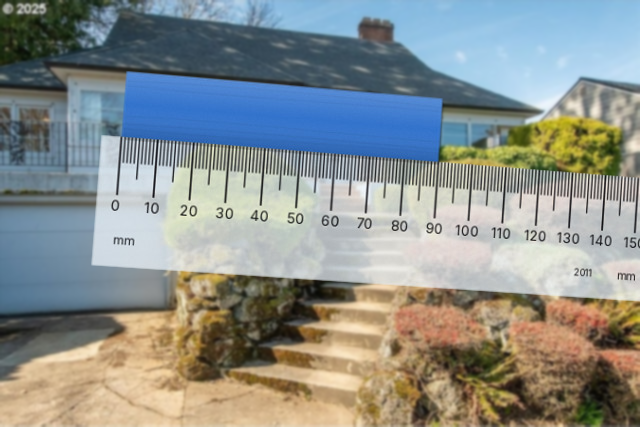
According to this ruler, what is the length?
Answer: 90 mm
